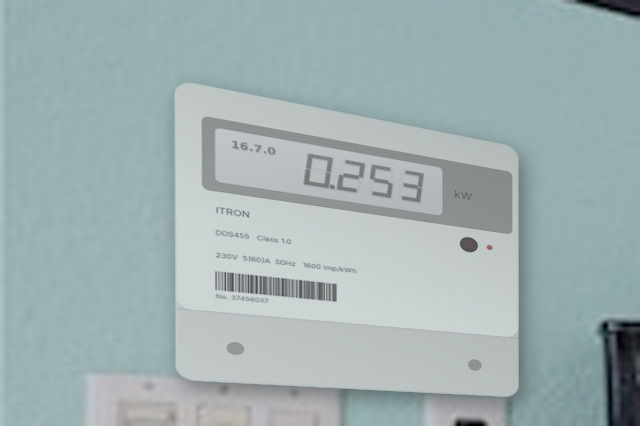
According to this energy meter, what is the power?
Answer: 0.253 kW
